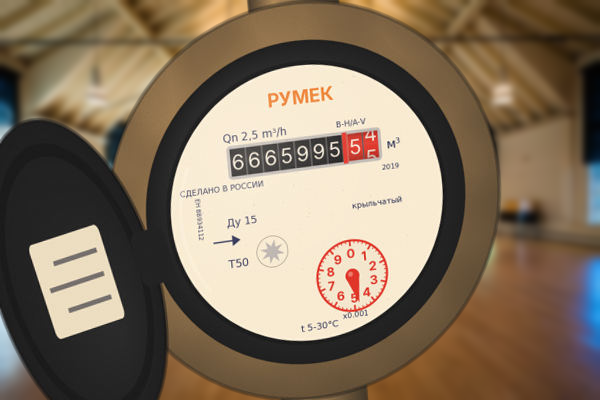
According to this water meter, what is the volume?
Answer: 6665995.544 m³
